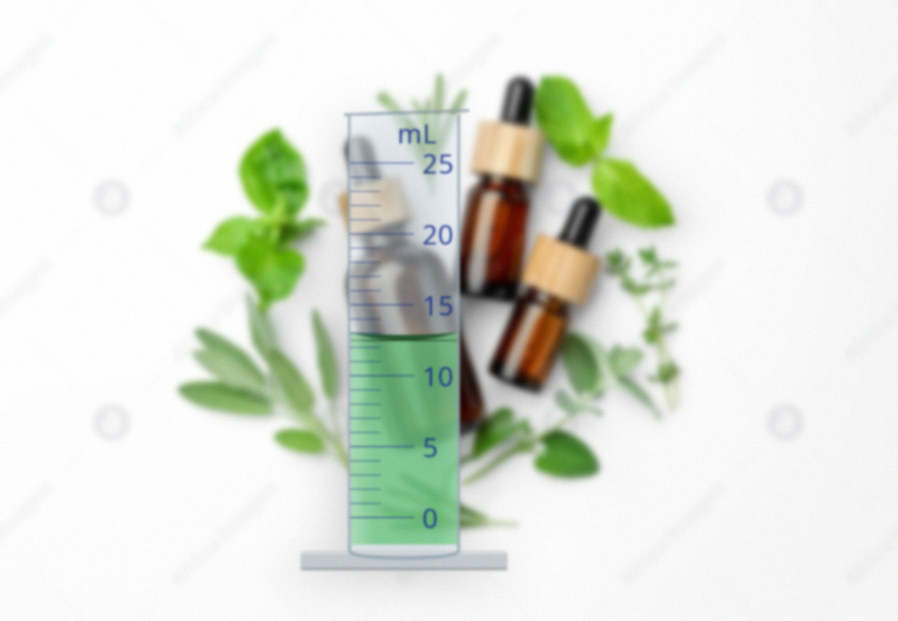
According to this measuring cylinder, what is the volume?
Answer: 12.5 mL
